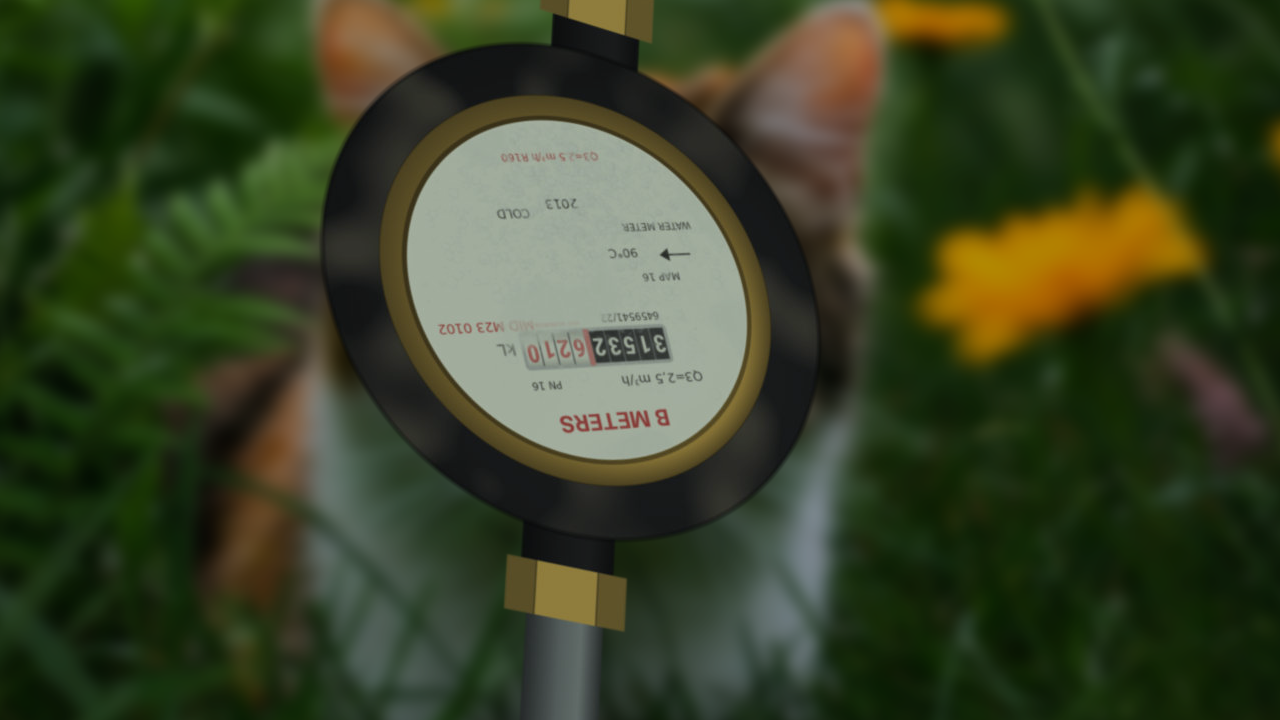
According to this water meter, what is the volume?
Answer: 31532.6210 kL
